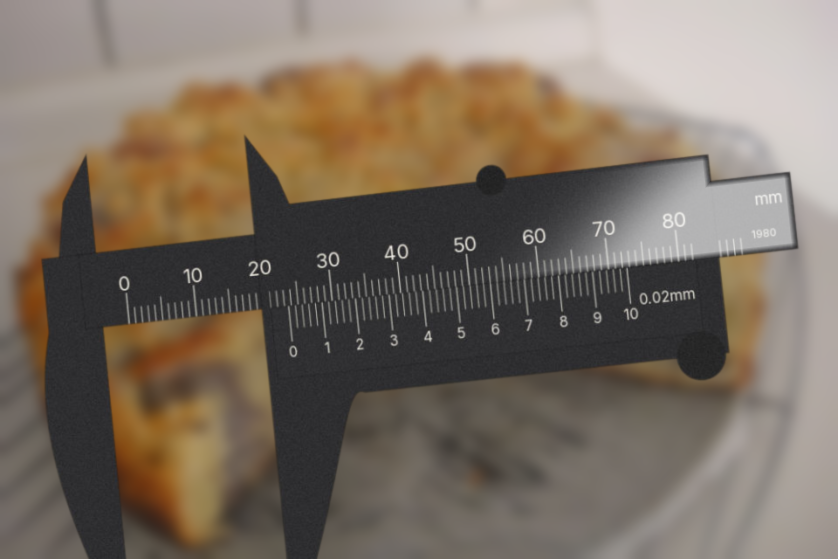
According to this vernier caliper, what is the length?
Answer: 23.6 mm
